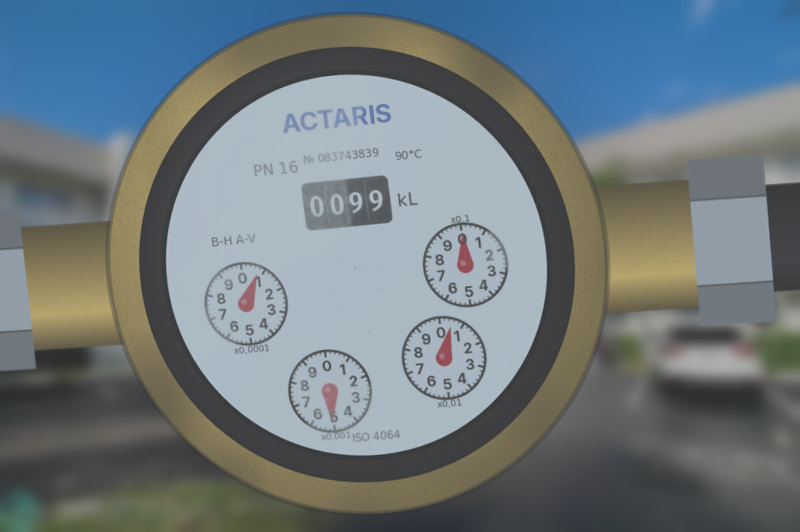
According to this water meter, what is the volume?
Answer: 99.0050 kL
